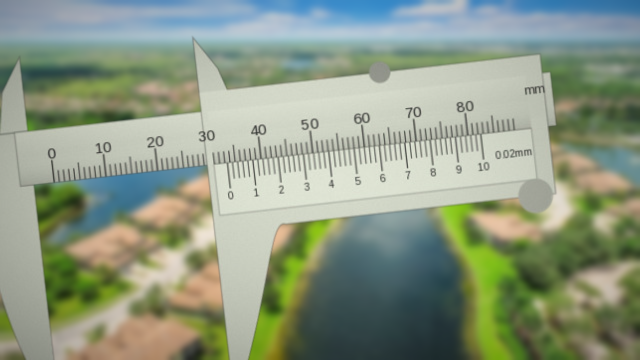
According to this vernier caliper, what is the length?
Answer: 33.5 mm
